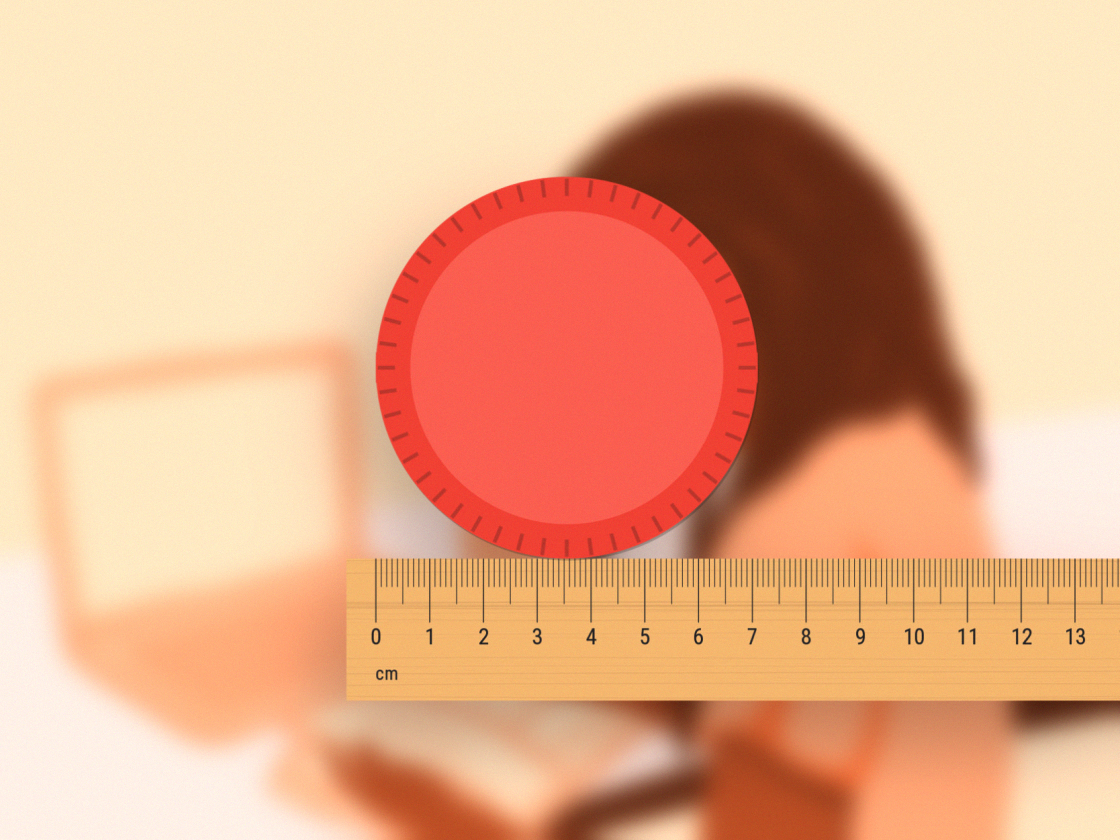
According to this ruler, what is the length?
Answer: 7.1 cm
